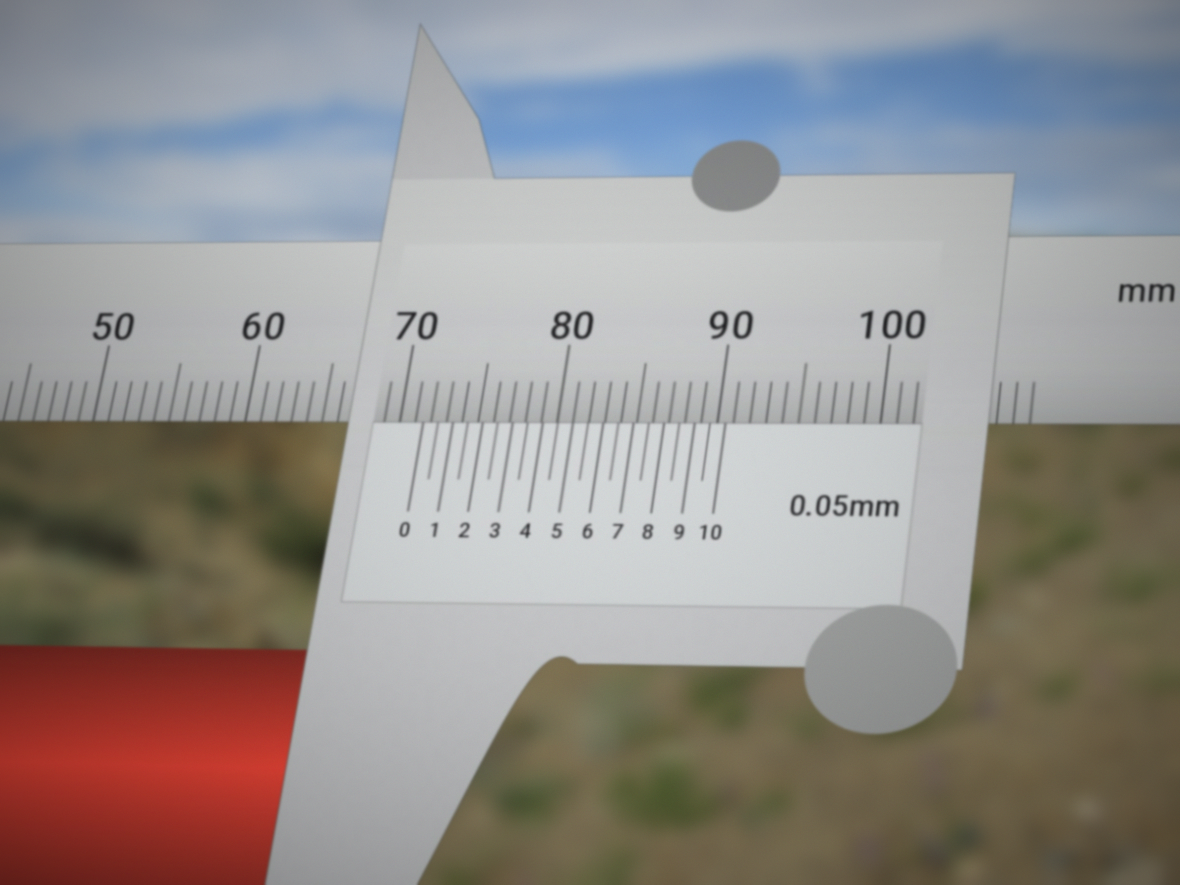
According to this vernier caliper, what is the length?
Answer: 71.5 mm
